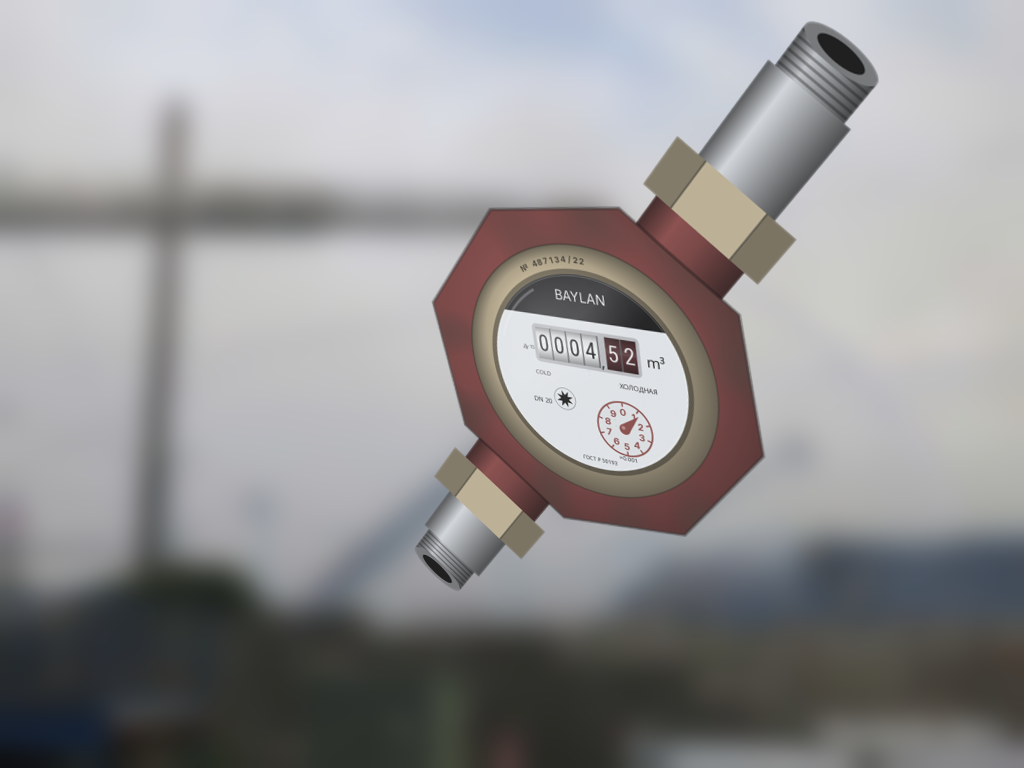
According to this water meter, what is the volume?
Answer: 4.521 m³
